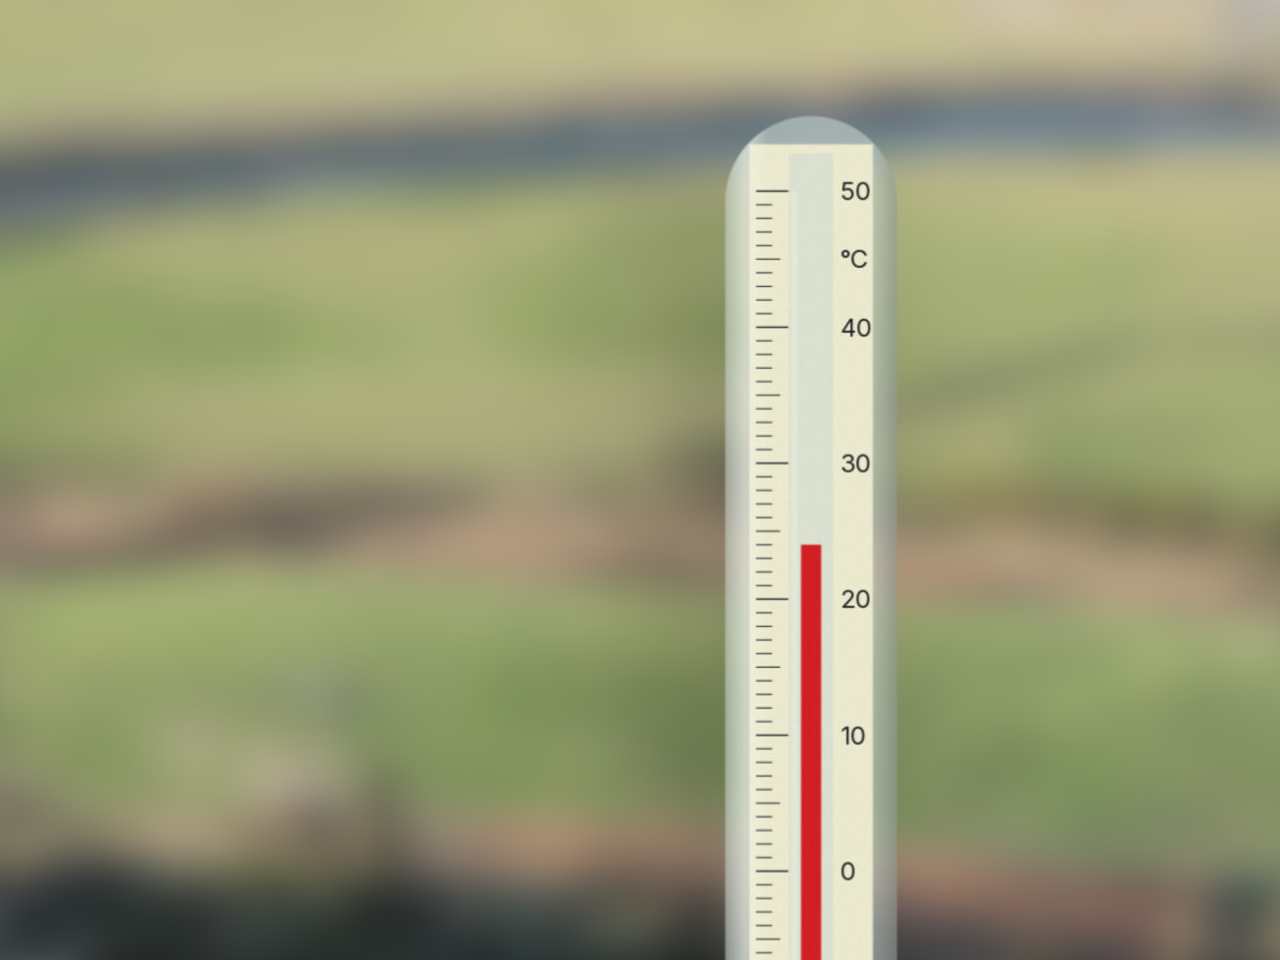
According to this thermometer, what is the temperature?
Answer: 24 °C
